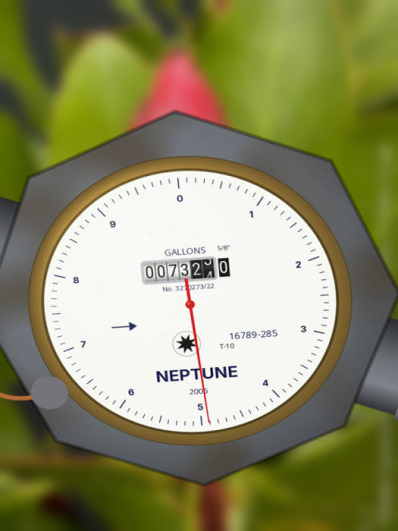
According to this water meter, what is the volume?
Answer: 73234.9 gal
